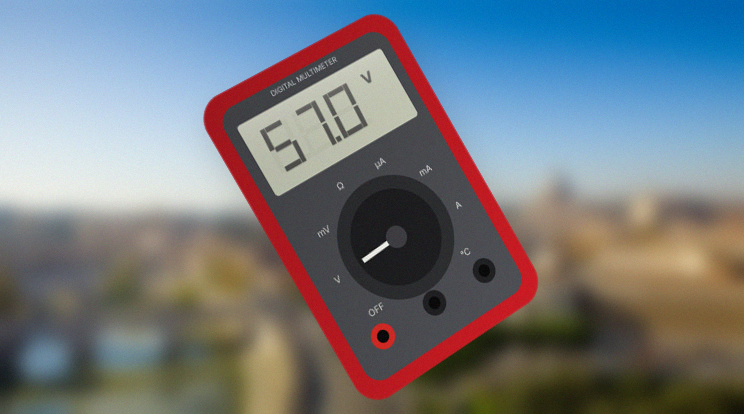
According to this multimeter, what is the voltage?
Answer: 57.0 V
